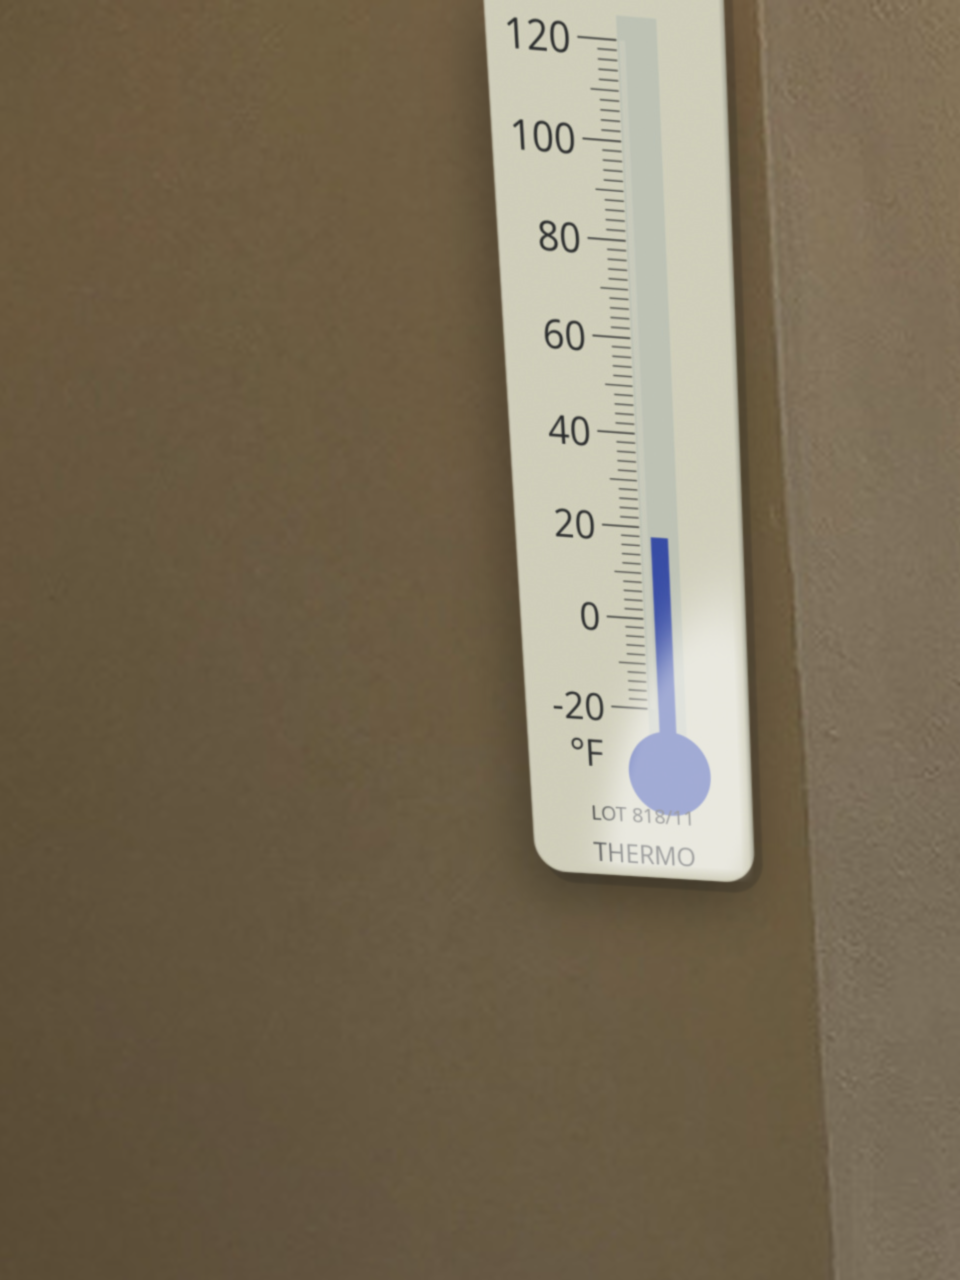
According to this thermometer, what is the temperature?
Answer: 18 °F
